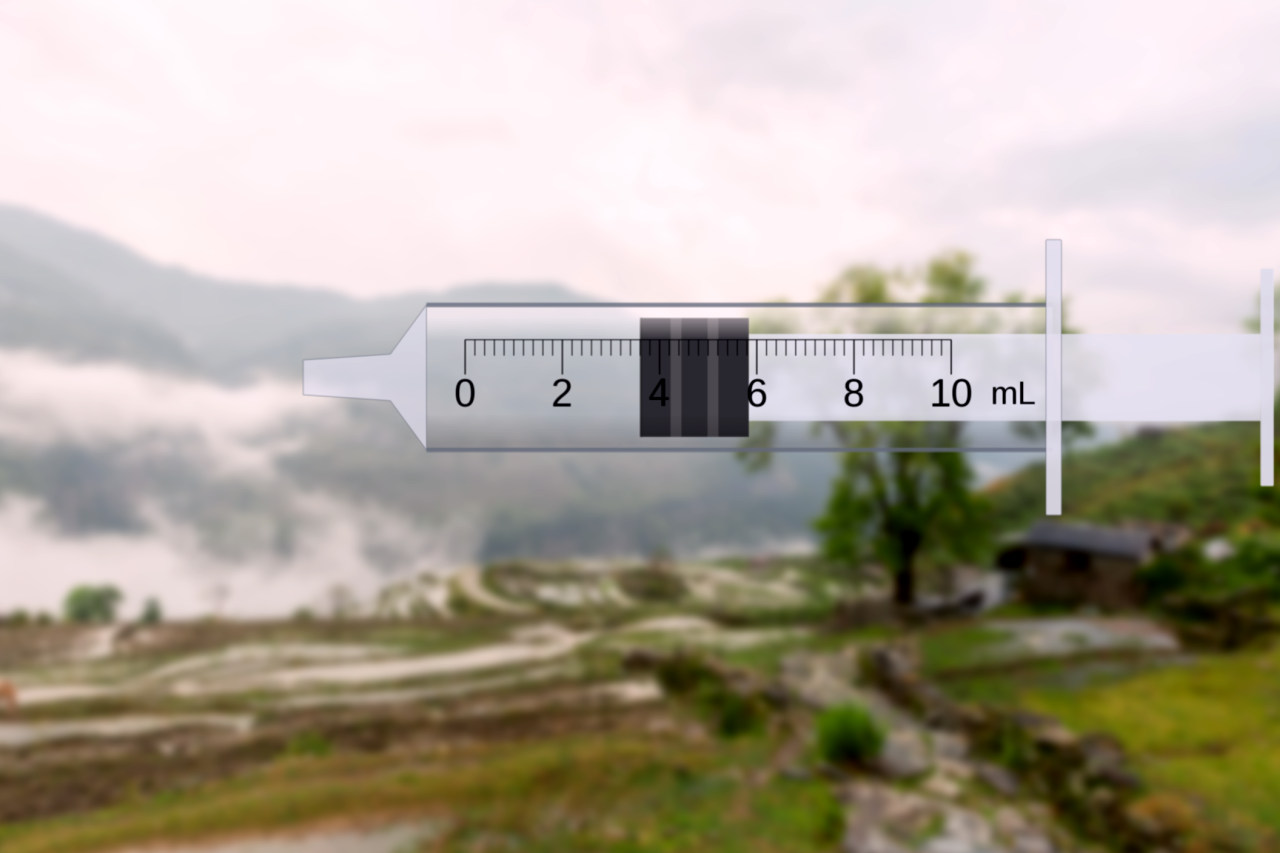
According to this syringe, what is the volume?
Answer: 3.6 mL
